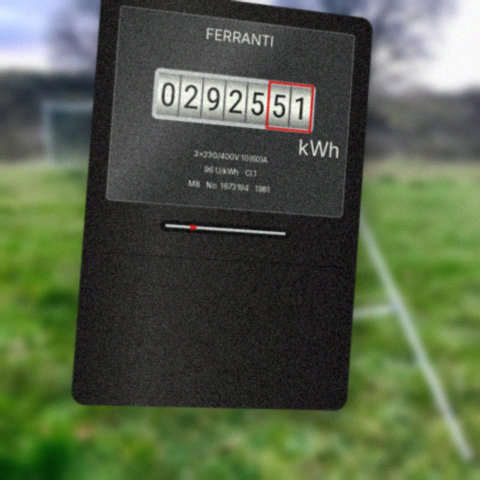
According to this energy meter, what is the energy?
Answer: 2925.51 kWh
